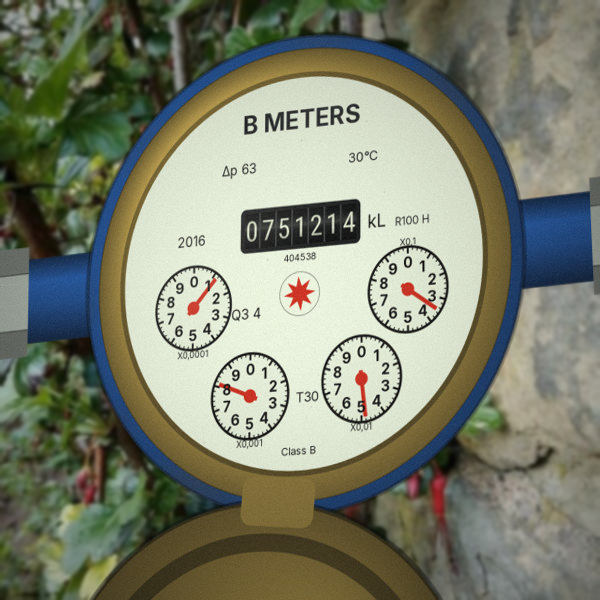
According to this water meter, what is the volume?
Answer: 751214.3481 kL
